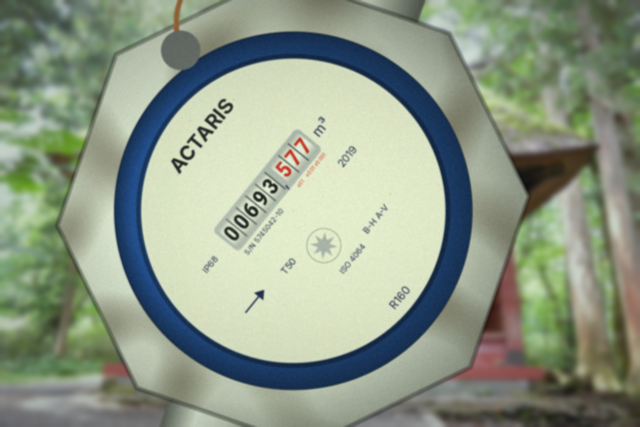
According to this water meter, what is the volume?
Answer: 693.577 m³
